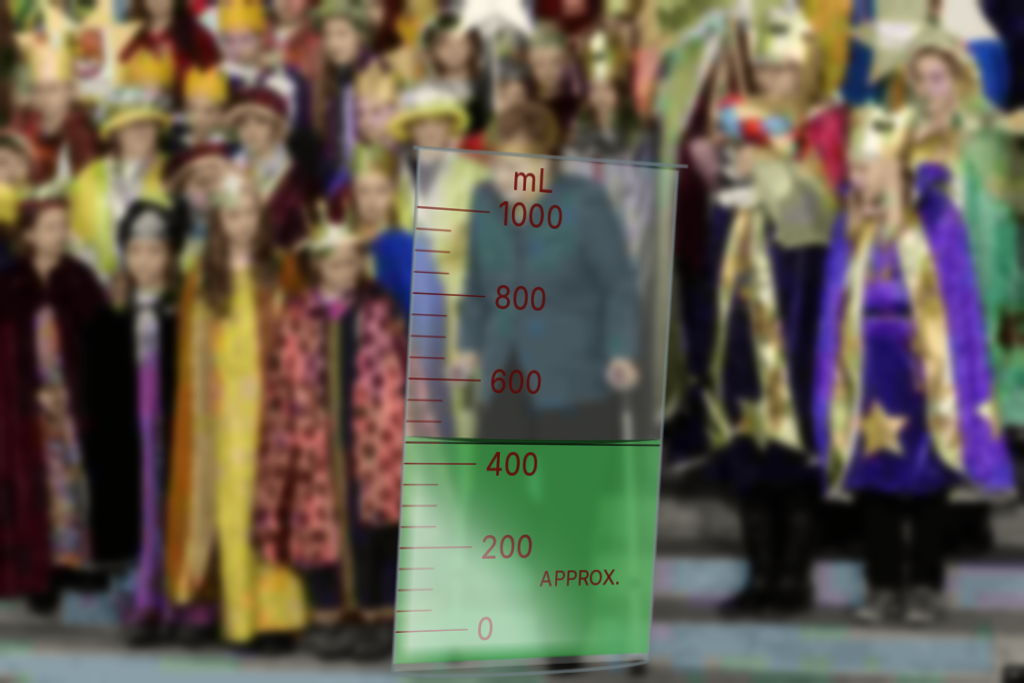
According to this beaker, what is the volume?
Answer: 450 mL
